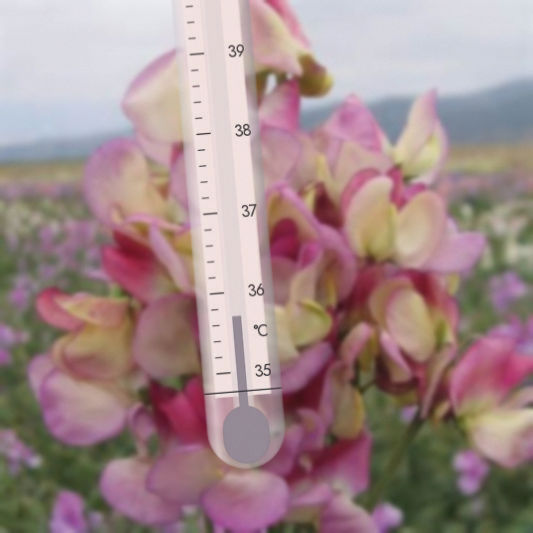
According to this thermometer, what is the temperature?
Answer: 35.7 °C
